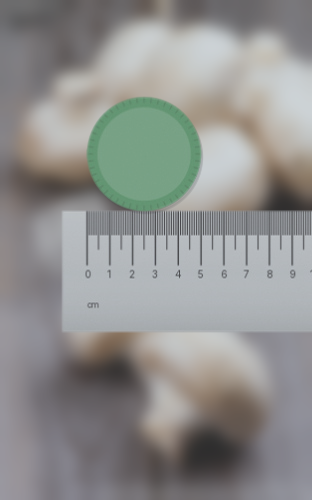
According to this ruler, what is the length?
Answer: 5 cm
